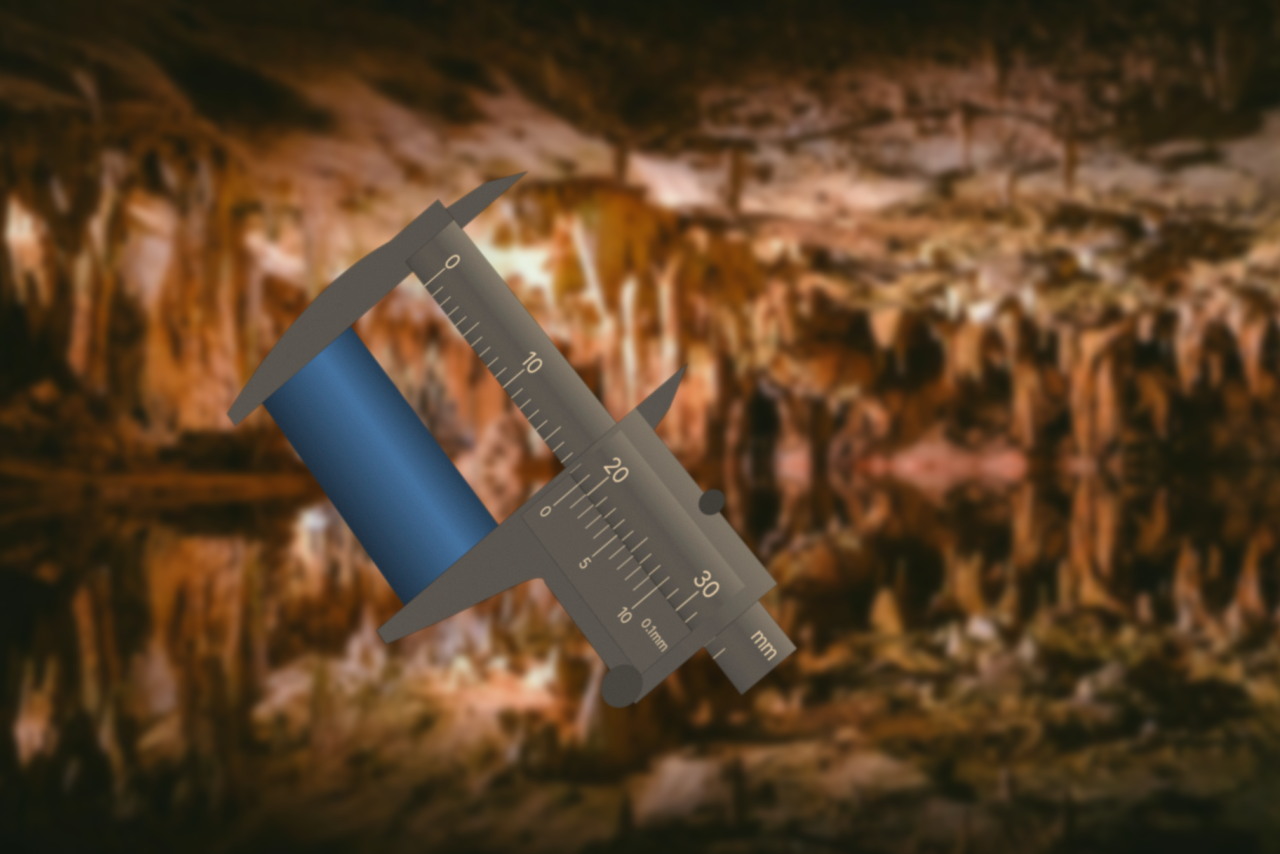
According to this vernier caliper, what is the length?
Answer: 19.0 mm
